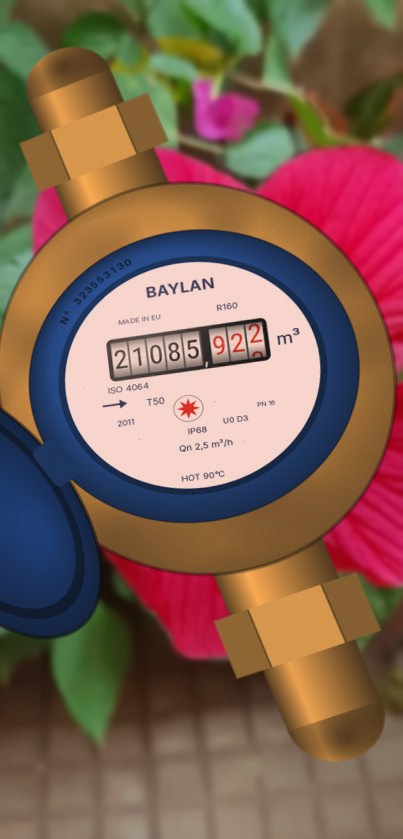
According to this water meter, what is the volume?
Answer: 21085.922 m³
